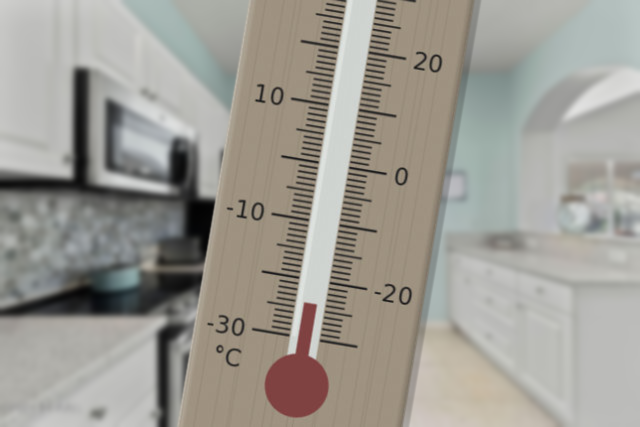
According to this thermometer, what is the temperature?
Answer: -24 °C
